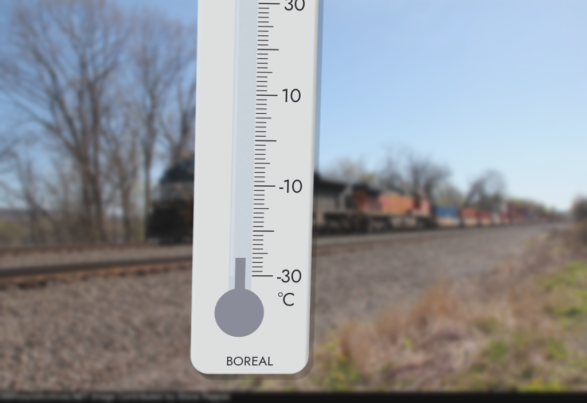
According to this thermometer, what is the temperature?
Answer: -26 °C
